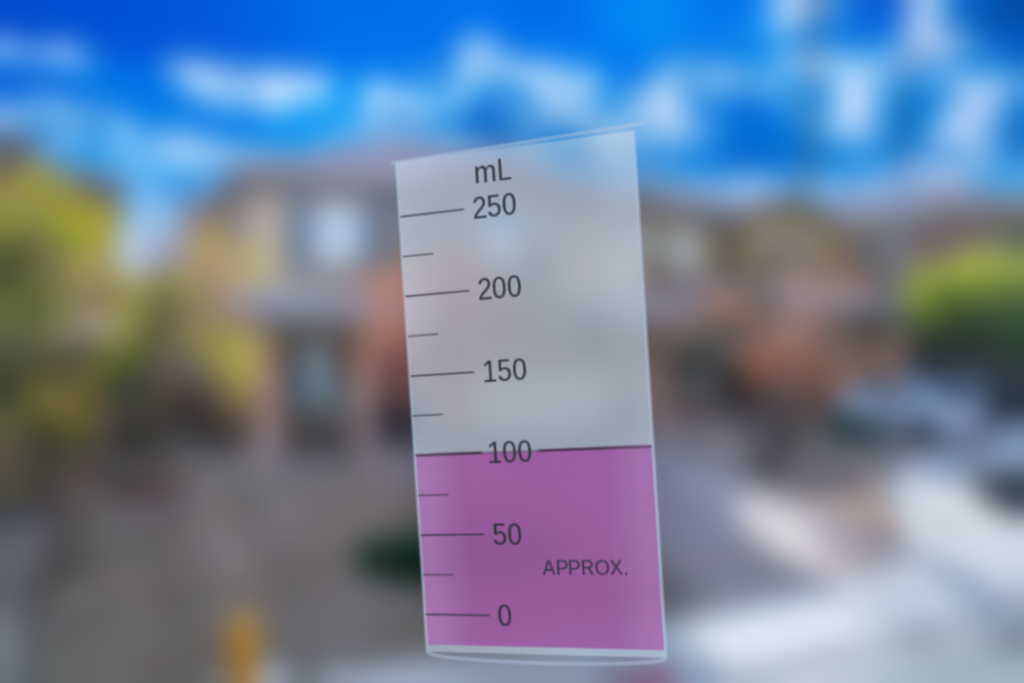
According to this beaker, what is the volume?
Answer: 100 mL
